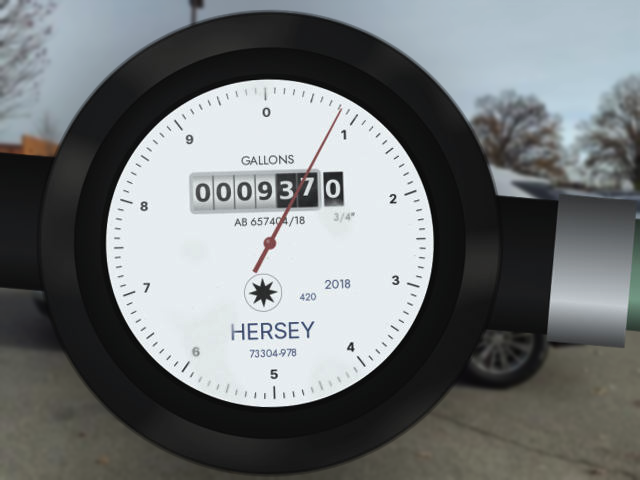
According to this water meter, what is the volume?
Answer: 9370.8 gal
